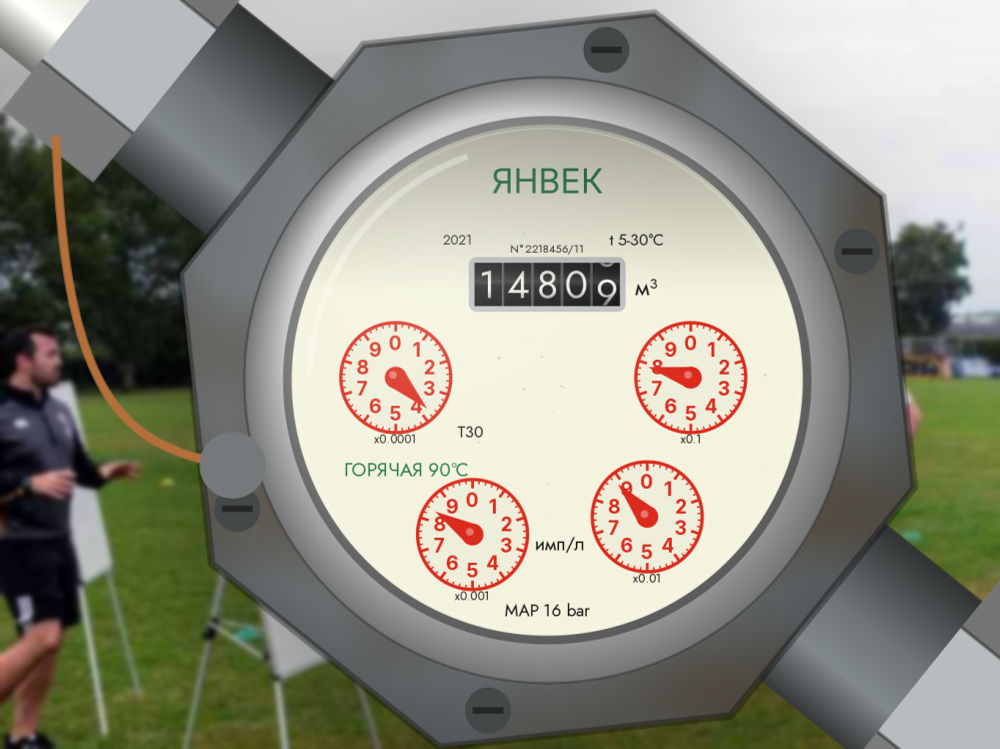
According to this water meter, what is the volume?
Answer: 14808.7883 m³
